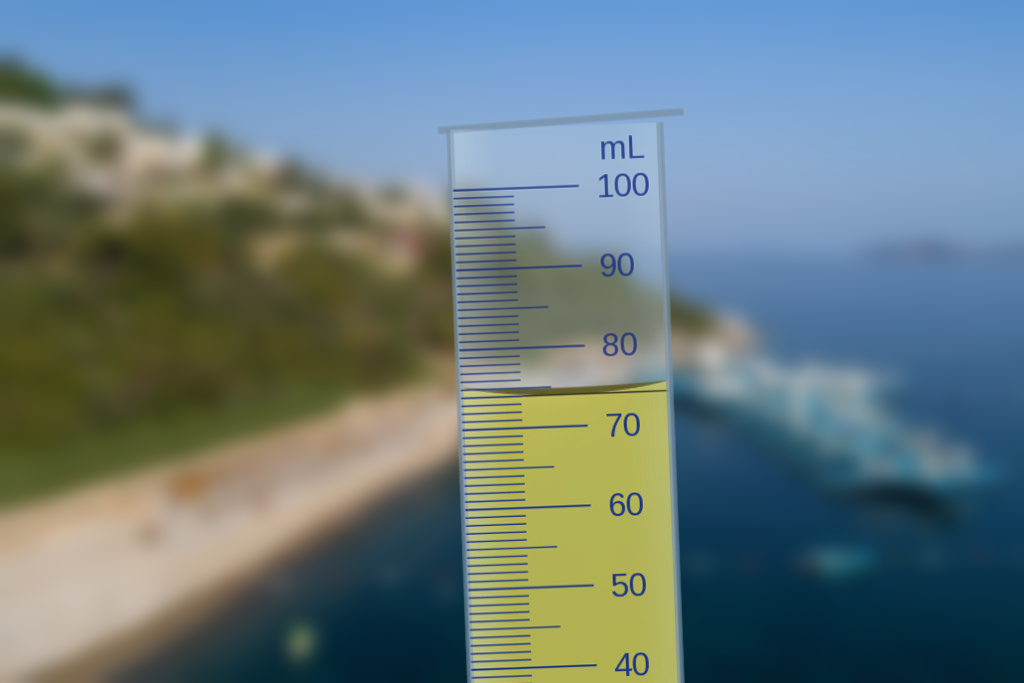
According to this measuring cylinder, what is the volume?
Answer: 74 mL
